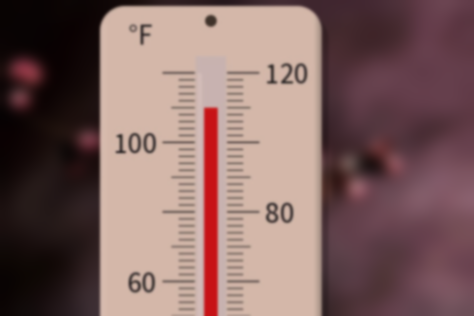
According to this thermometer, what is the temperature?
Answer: 110 °F
